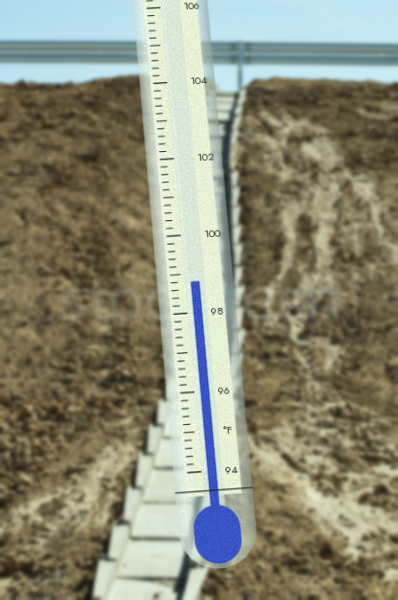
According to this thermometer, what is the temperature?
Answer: 98.8 °F
